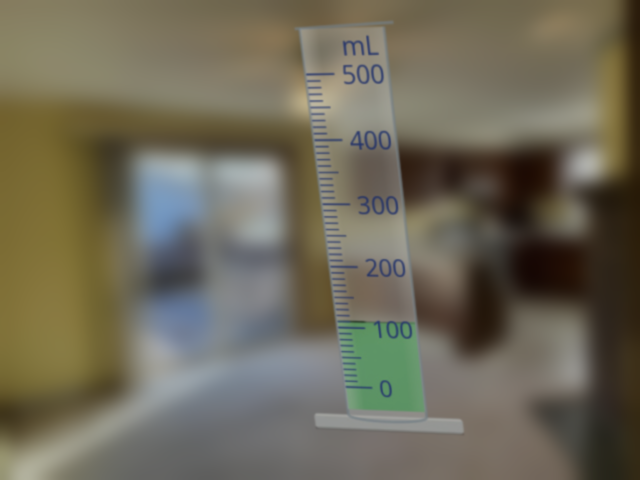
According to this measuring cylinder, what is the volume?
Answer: 110 mL
